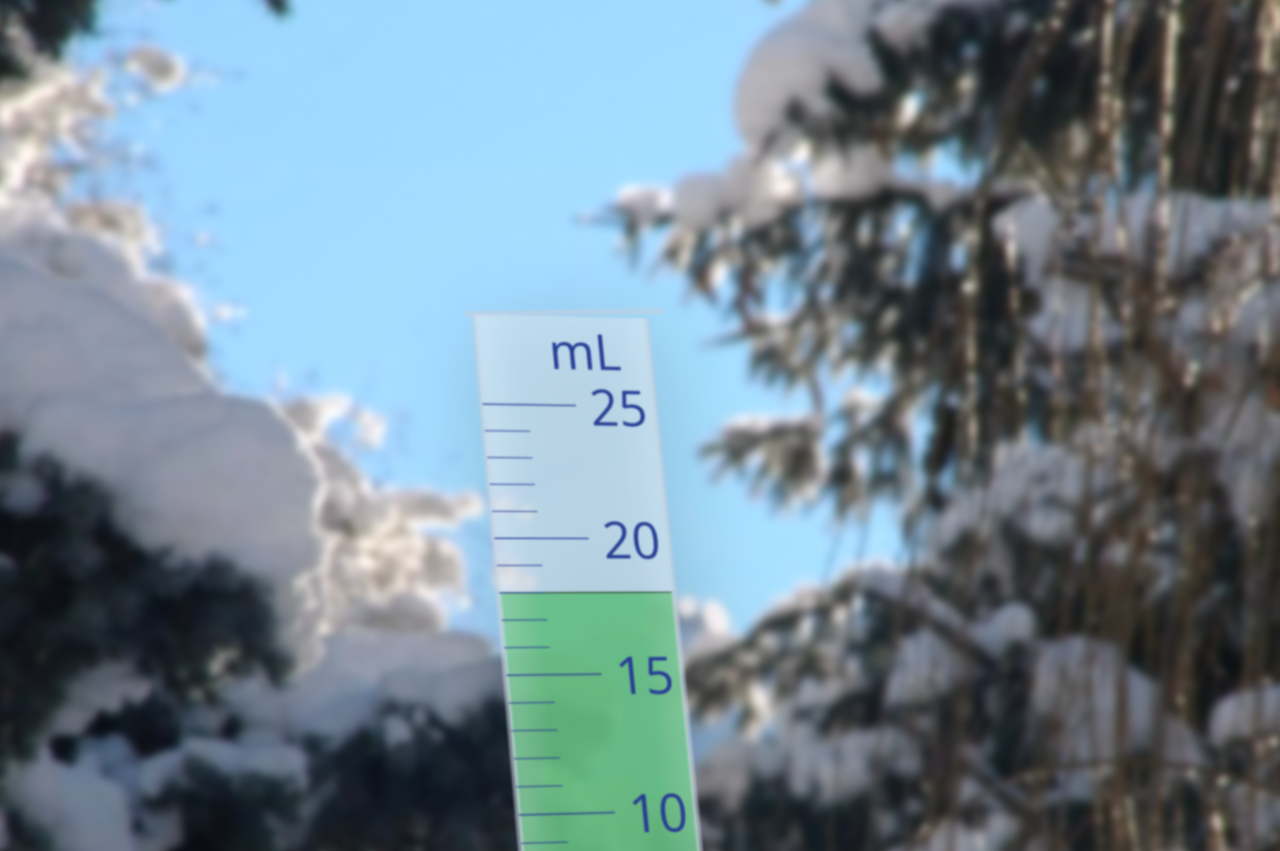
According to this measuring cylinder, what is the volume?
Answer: 18 mL
